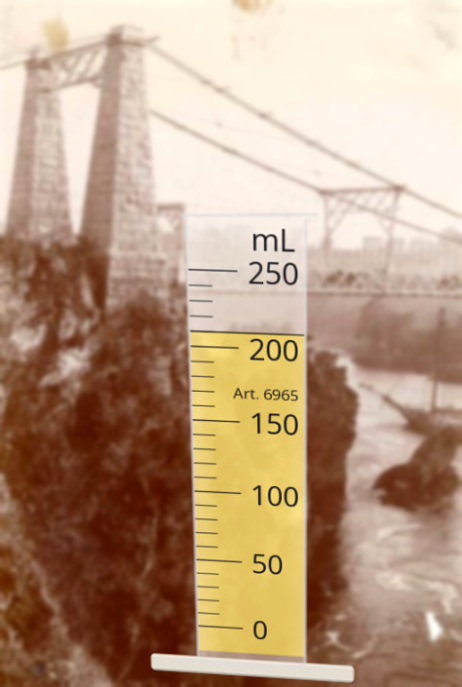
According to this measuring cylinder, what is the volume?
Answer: 210 mL
